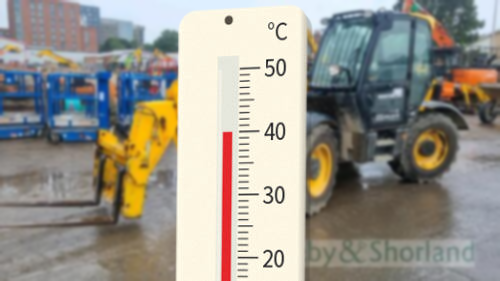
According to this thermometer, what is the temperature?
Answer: 40 °C
